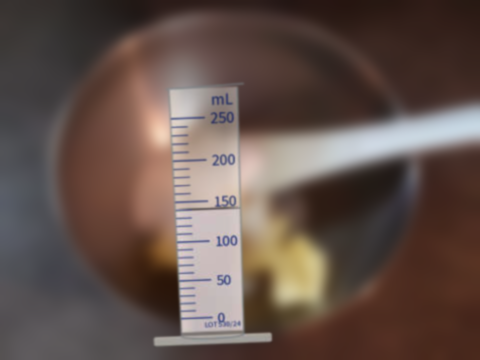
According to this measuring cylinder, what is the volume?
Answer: 140 mL
